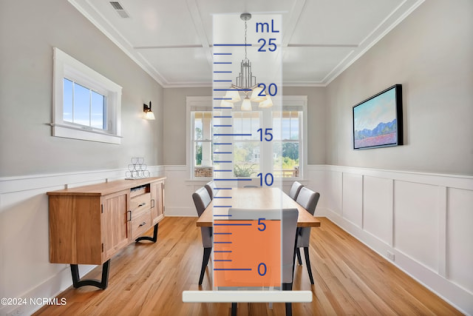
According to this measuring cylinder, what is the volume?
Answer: 5.5 mL
